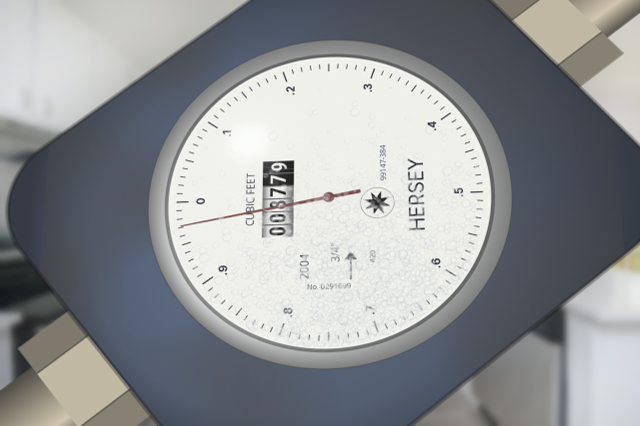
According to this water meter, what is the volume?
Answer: 8778.97 ft³
